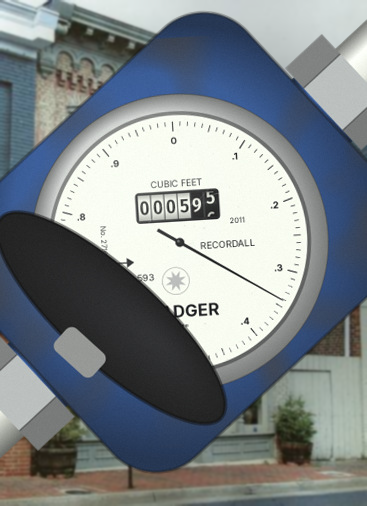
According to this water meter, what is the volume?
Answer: 595.34 ft³
